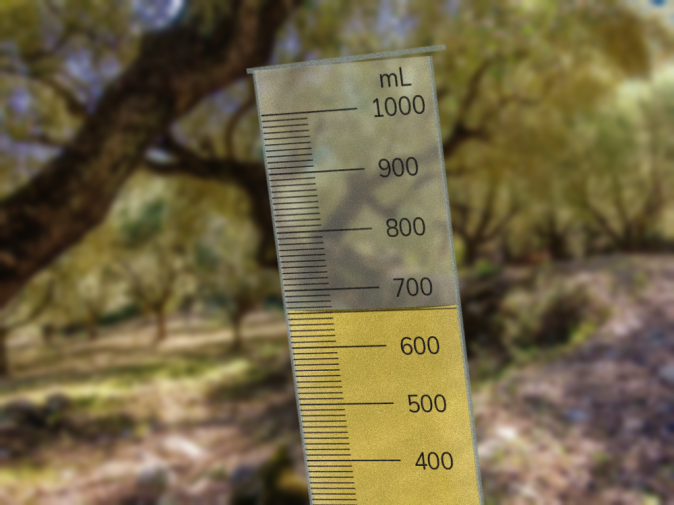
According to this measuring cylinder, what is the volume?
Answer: 660 mL
